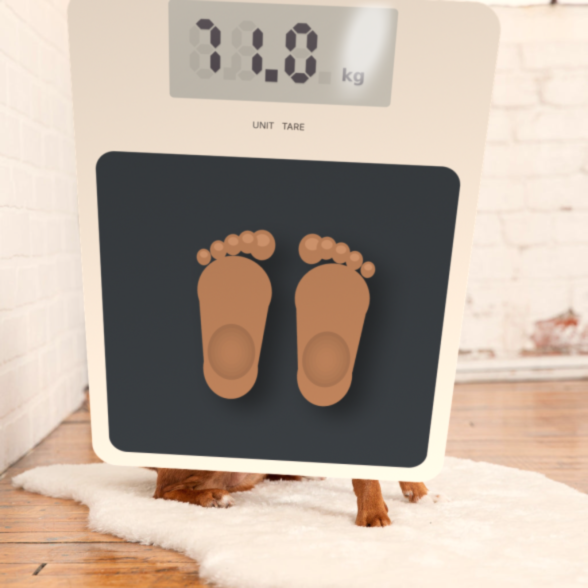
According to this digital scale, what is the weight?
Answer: 71.0 kg
